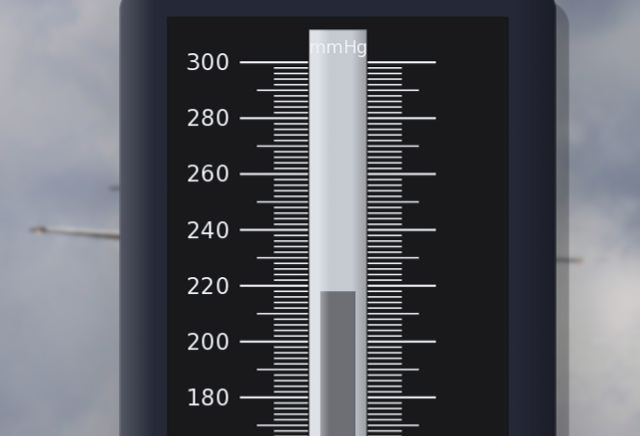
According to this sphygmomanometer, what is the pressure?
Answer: 218 mmHg
